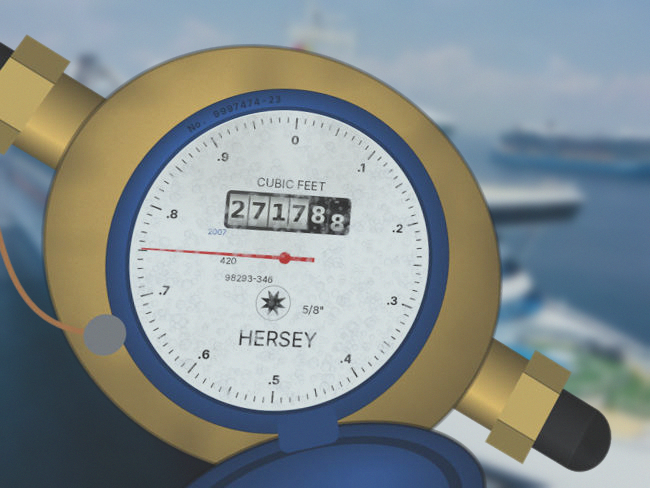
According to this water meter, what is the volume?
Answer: 271787.75 ft³
